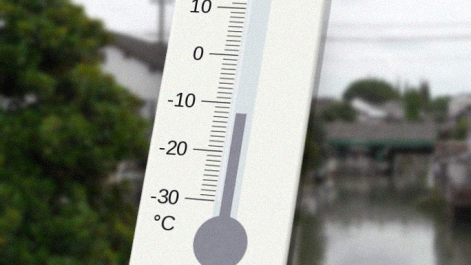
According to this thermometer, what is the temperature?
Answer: -12 °C
